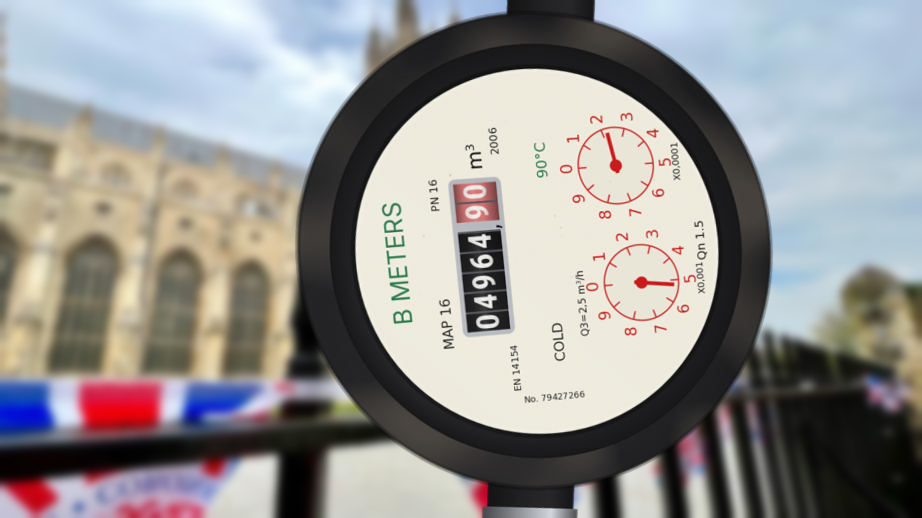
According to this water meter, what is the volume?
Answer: 4964.9052 m³
